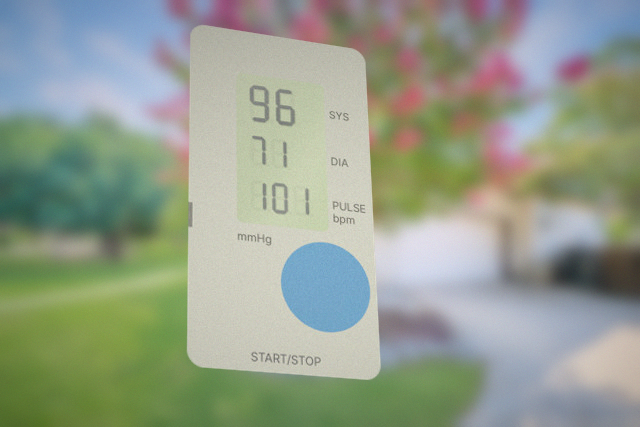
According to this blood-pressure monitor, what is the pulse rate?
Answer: 101 bpm
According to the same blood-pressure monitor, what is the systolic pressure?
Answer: 96 mmHg
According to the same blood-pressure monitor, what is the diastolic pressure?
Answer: 71 mmHg
